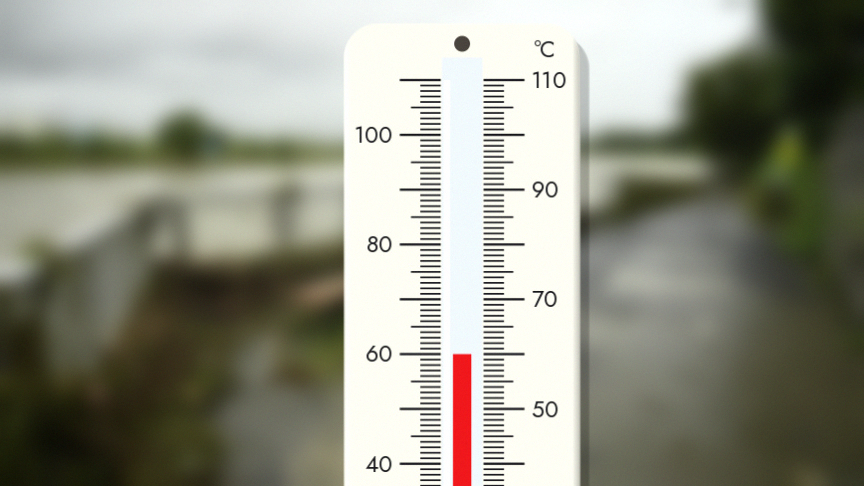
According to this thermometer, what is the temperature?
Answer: 60 °C
